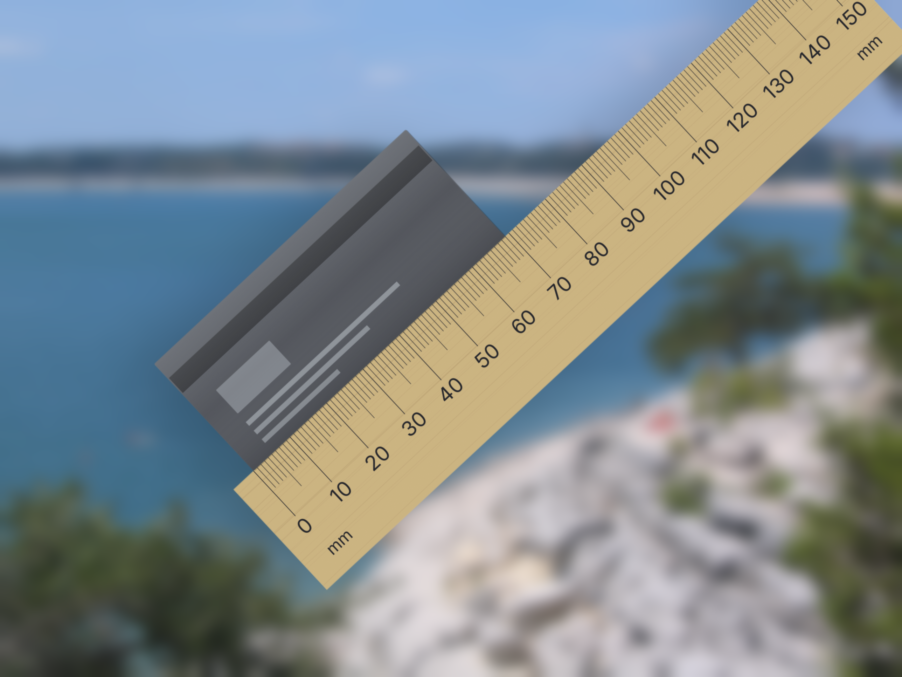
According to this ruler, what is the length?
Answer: 69 mm
